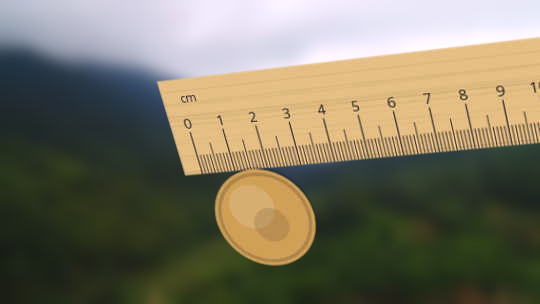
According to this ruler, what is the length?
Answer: 3 cm
